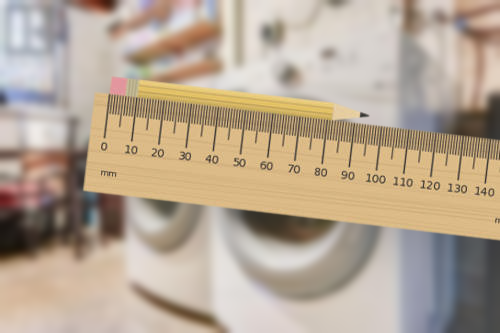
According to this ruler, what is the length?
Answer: 95 mm
